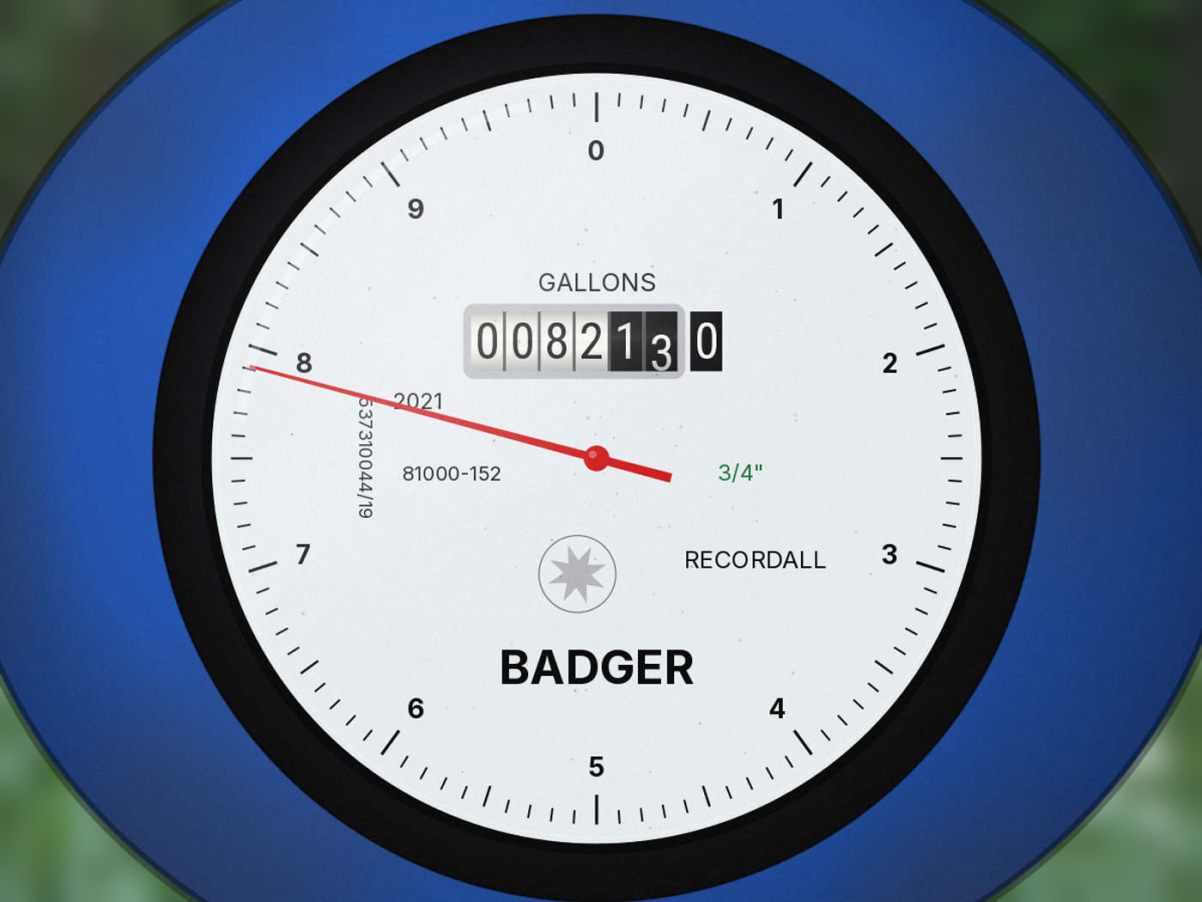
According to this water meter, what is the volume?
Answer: 82127.9 gal
